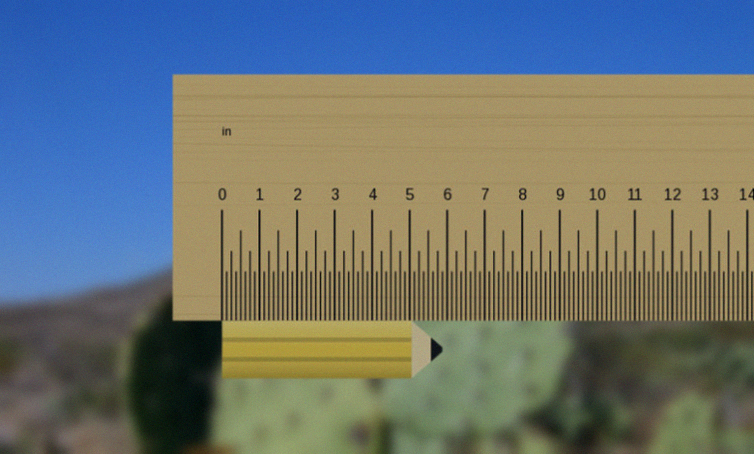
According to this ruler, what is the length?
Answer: 5.875 in
